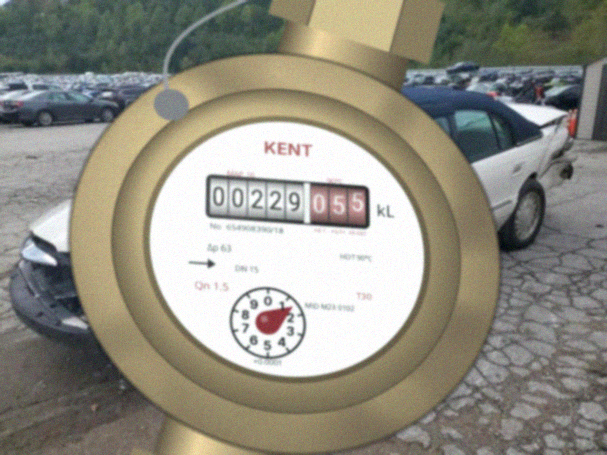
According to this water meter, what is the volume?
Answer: 229.0551 kL
